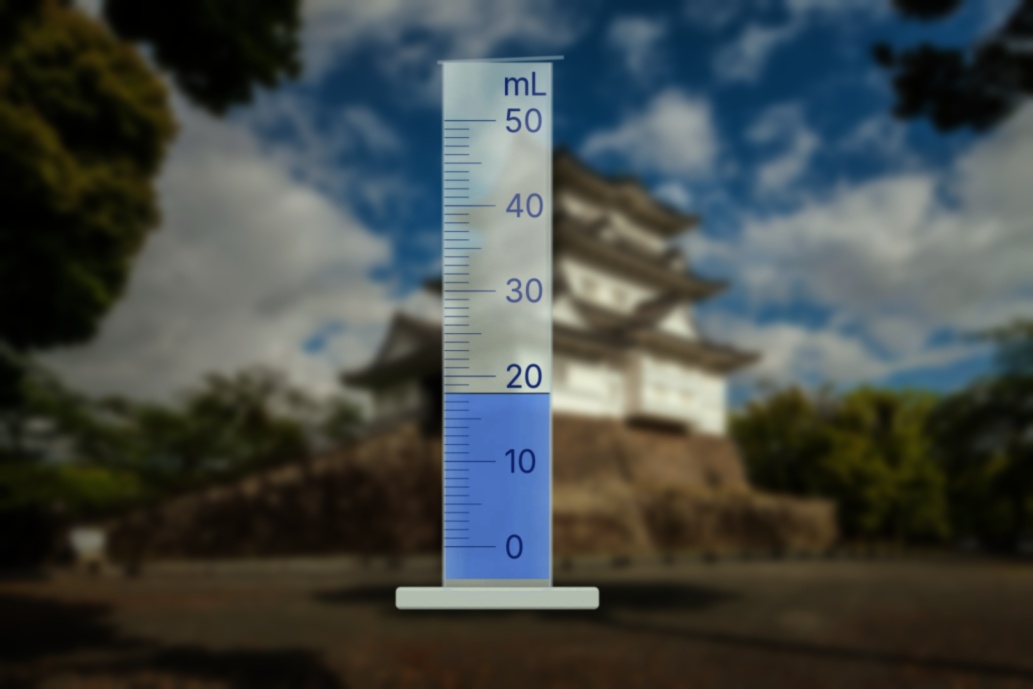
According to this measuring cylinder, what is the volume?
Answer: 18 mL
